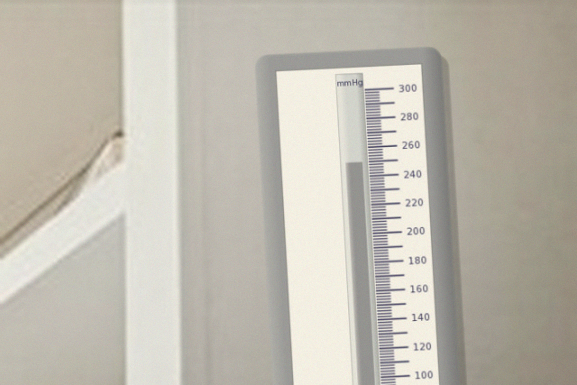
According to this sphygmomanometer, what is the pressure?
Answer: 250 mmHg
